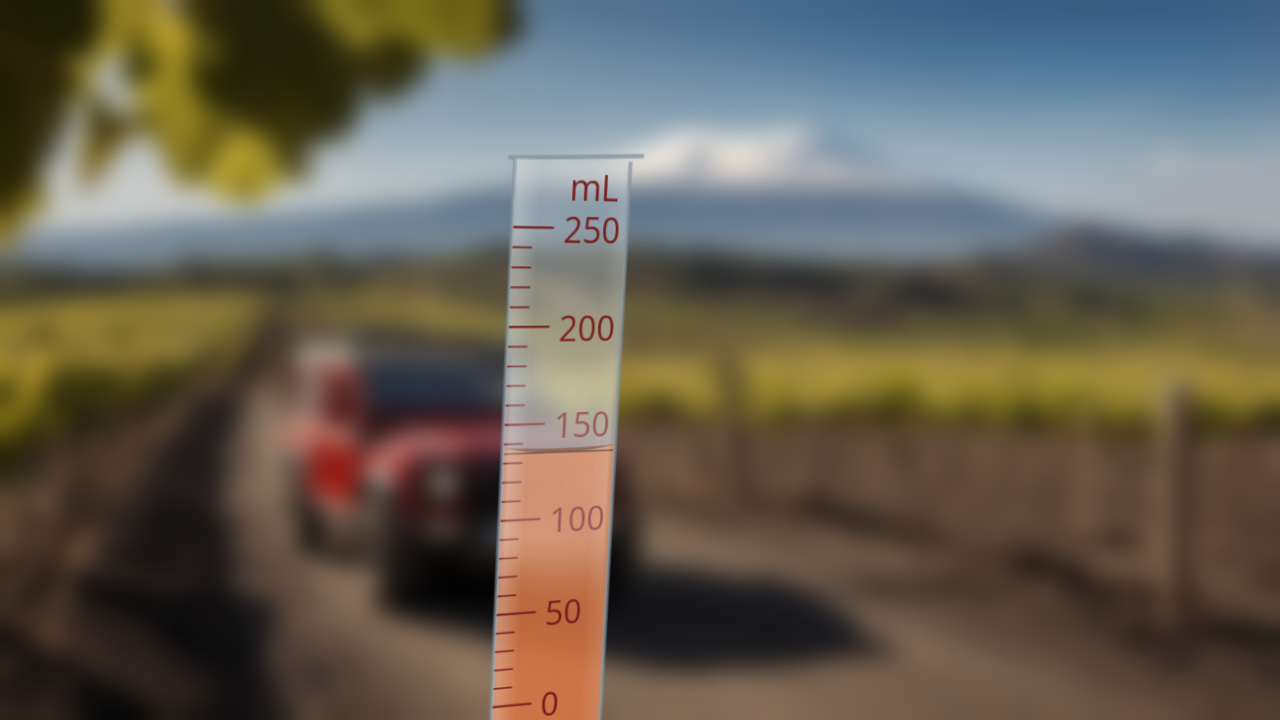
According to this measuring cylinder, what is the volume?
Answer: 135 mL
